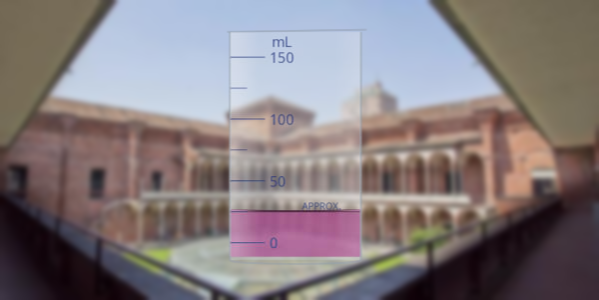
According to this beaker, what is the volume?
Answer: 25 mL
